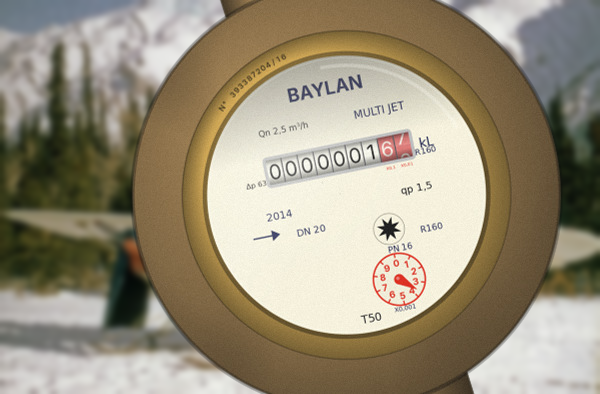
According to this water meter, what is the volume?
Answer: 1.673 kL
